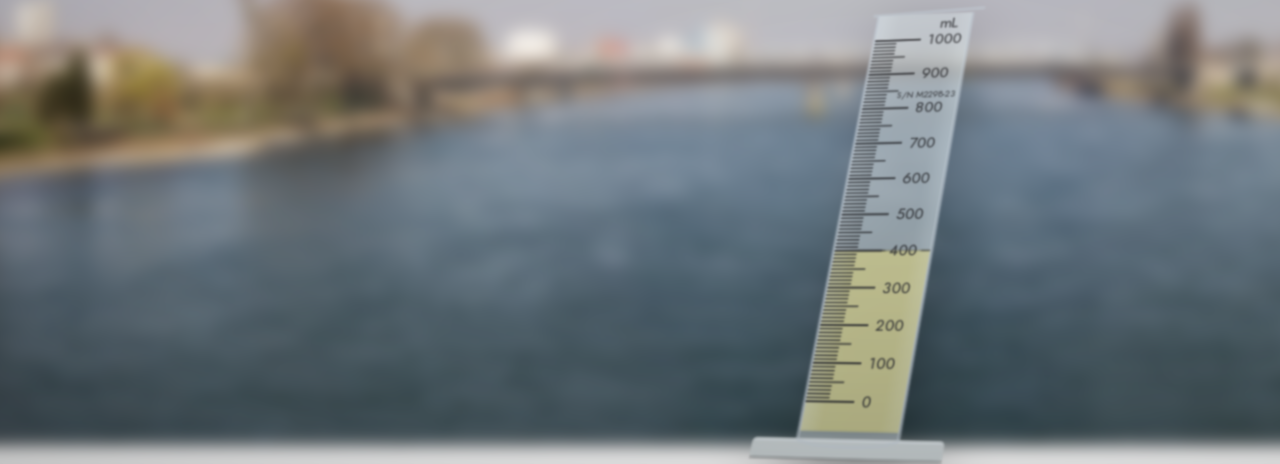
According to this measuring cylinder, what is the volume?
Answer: 400 mL
